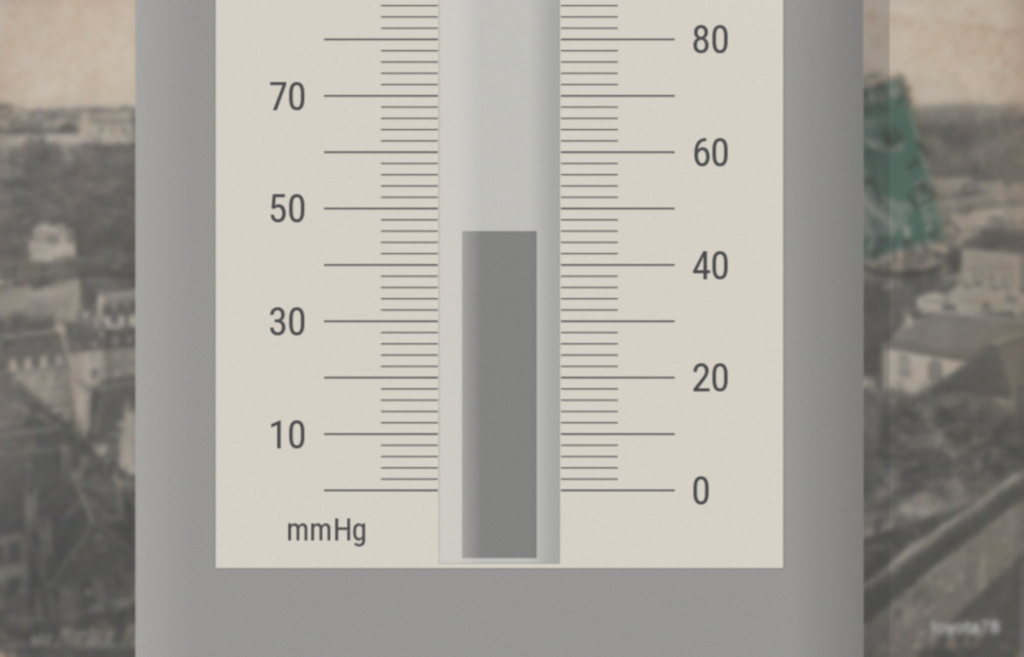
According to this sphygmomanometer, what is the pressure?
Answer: 46 mmHg
